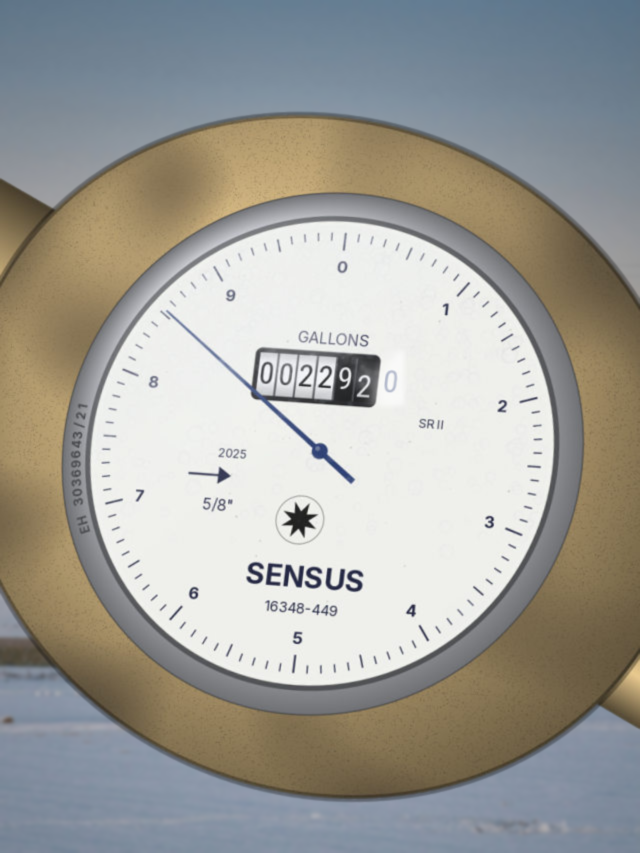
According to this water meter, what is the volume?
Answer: 22918.5 gal
